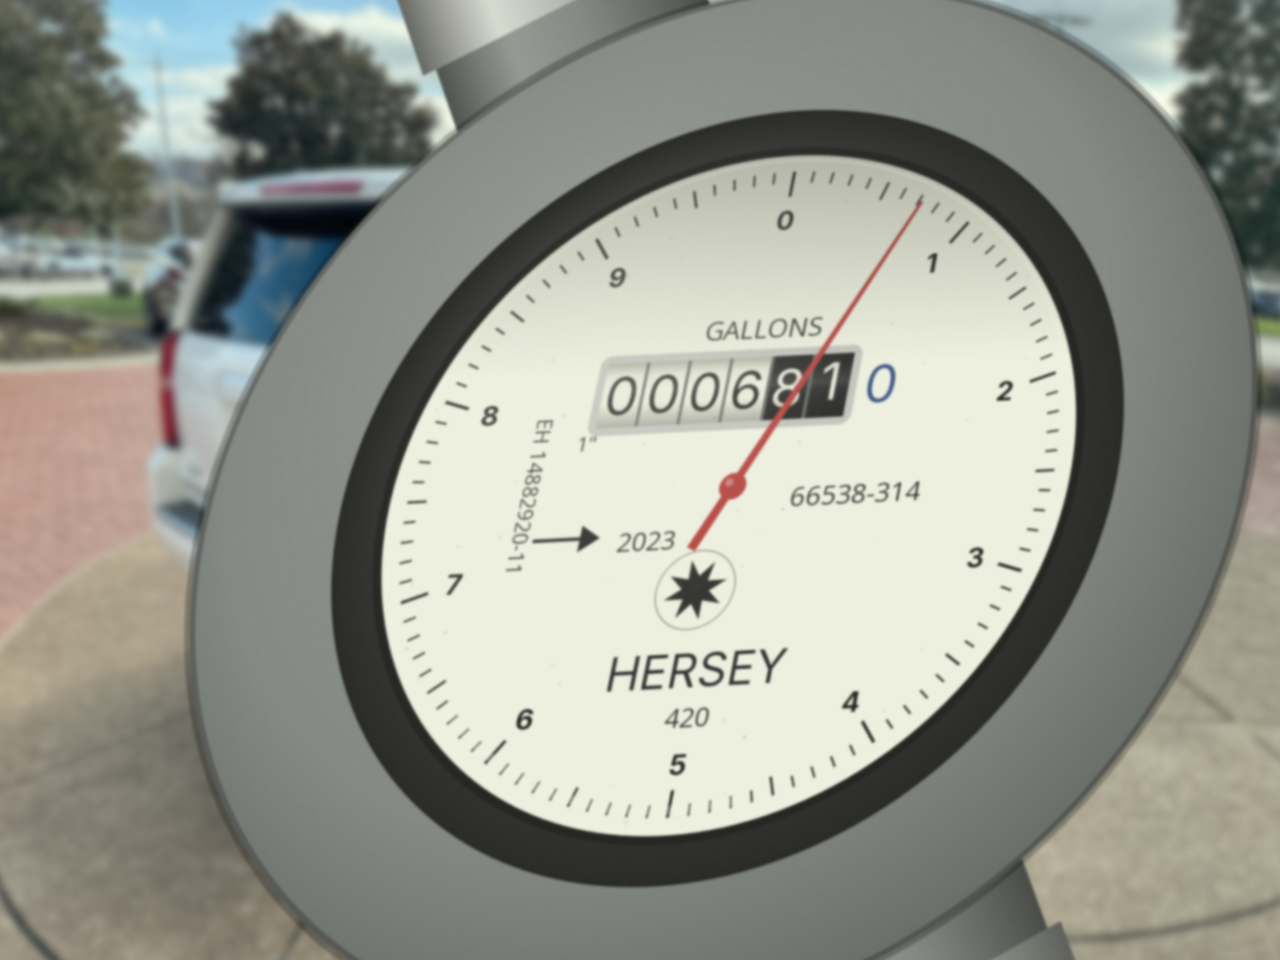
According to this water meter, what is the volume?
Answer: 6810.7 gal
